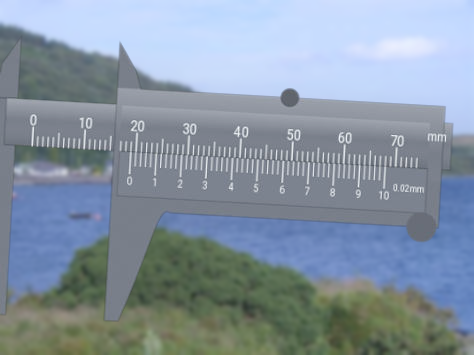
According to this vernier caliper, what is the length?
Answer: 19.0 mm
